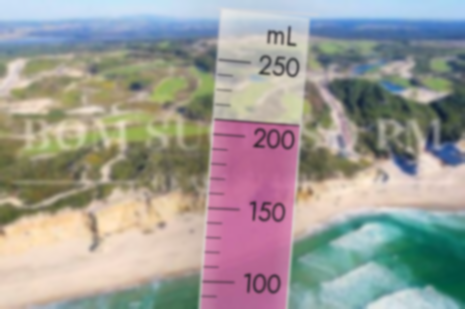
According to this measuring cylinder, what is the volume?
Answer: 210 mL
